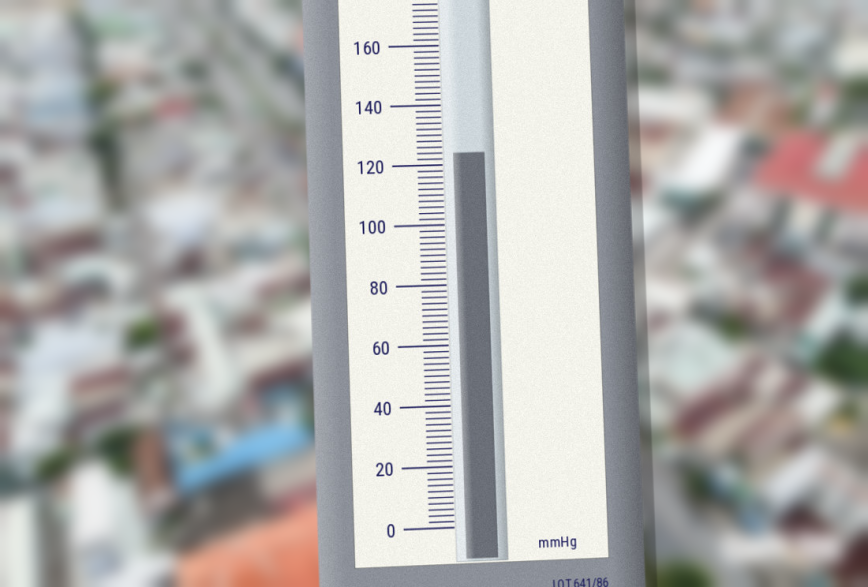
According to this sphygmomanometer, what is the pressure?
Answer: 124 mmHg
